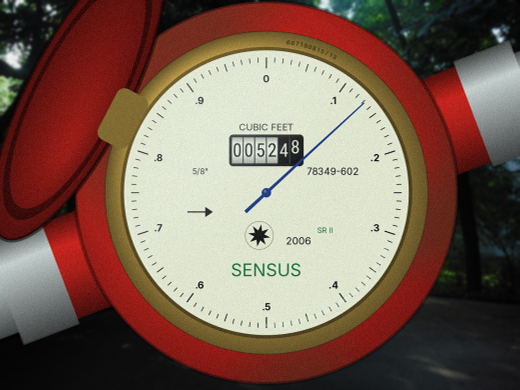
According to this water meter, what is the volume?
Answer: 5248.13 ft³
